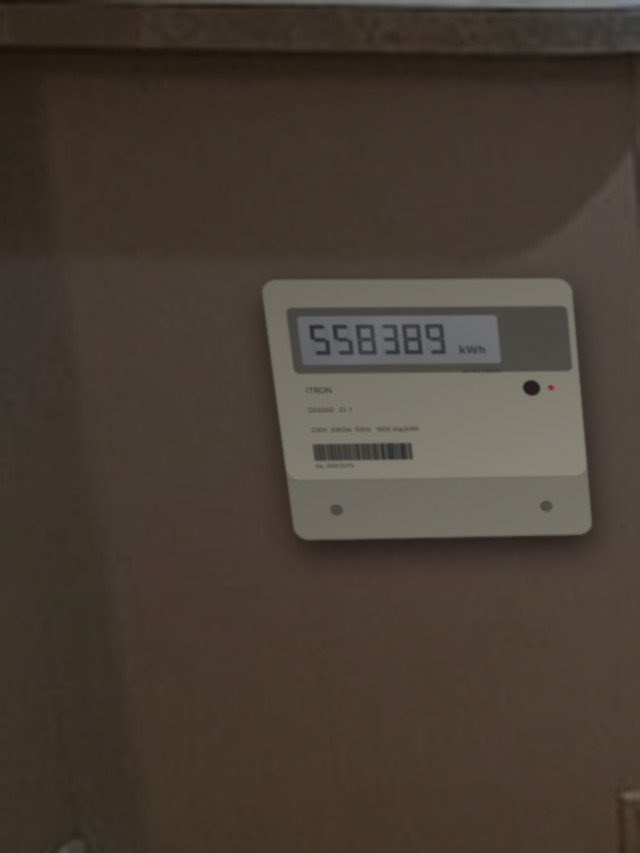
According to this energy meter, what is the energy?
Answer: 558389 kWh
